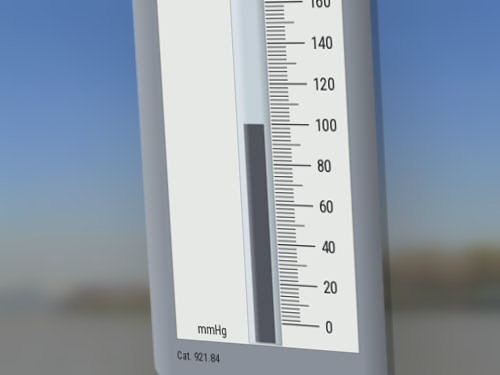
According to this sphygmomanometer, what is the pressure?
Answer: 100 mmHg
